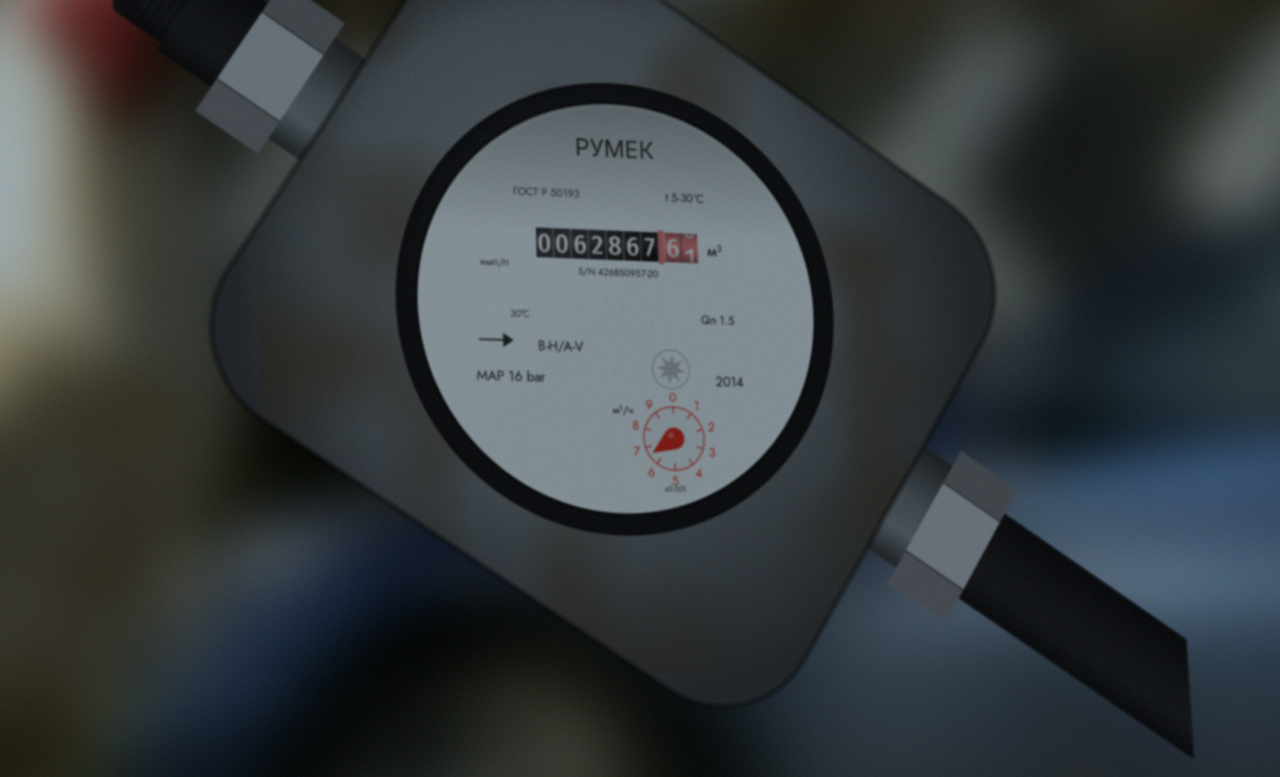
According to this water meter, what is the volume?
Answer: 62867.606 m³
